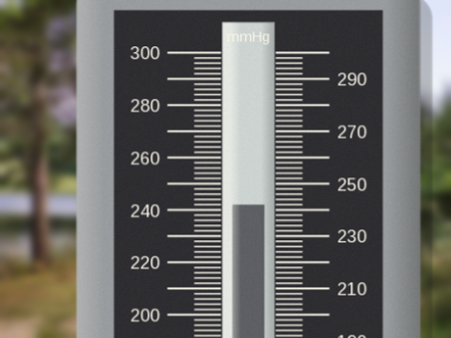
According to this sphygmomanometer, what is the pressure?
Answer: 242 mmHg
